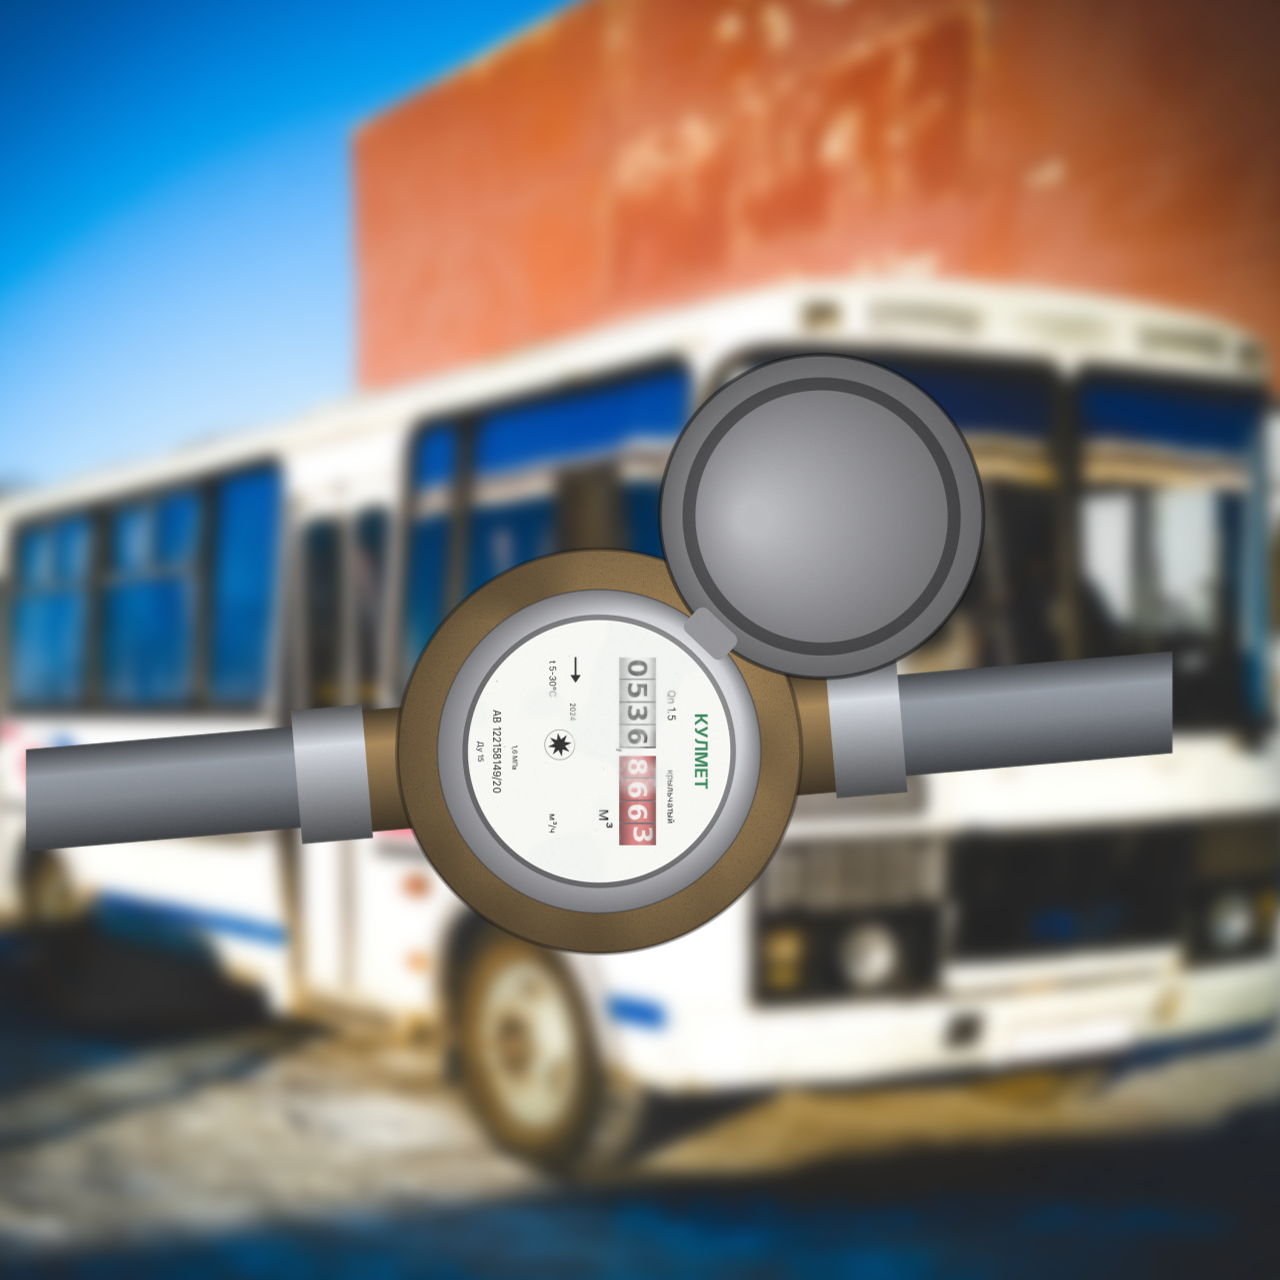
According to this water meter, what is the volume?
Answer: 536.8663 m³
